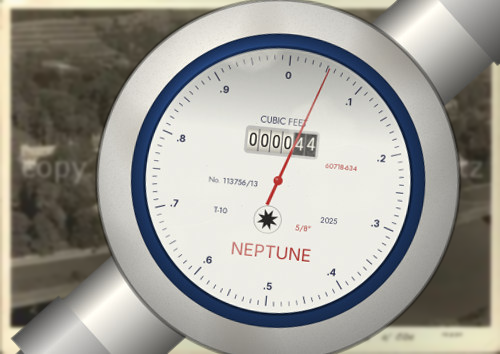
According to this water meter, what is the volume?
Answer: 44.05 ft³
